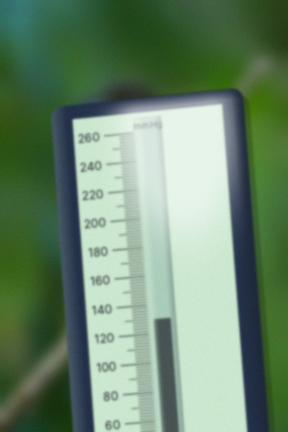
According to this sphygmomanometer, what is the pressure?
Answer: 130 mmHg
